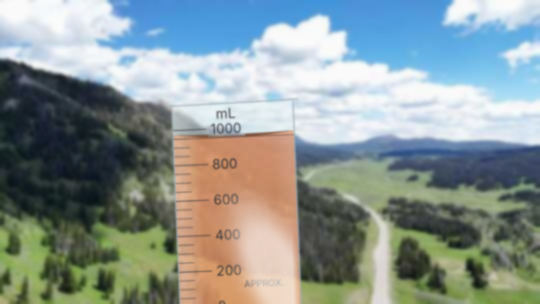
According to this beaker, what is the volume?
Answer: 950 mL
